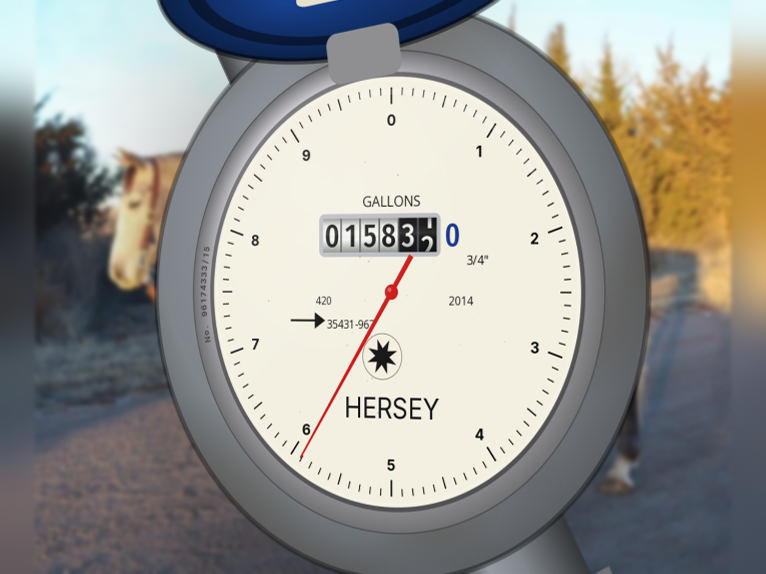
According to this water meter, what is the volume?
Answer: 158315.9 gal
